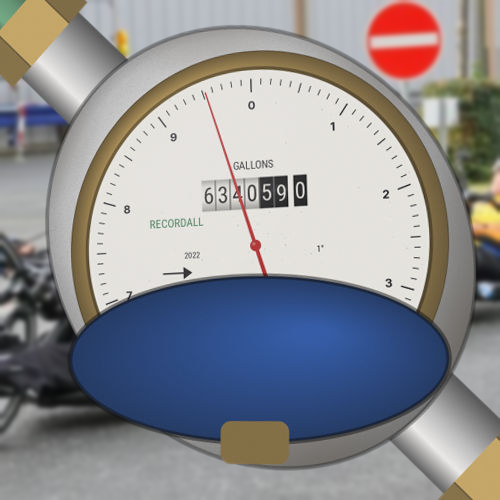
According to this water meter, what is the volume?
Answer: 6340589.5 gal
